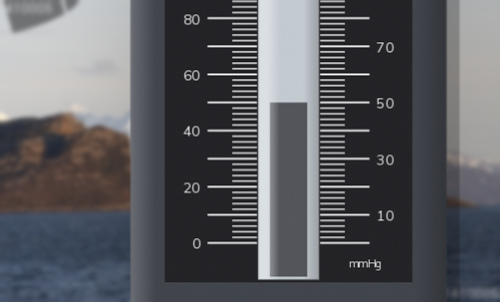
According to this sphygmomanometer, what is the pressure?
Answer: 50 mmHg
